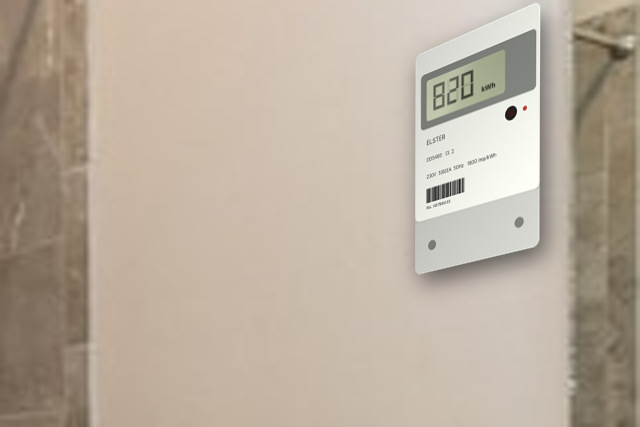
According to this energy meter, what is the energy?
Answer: 820 kWh
